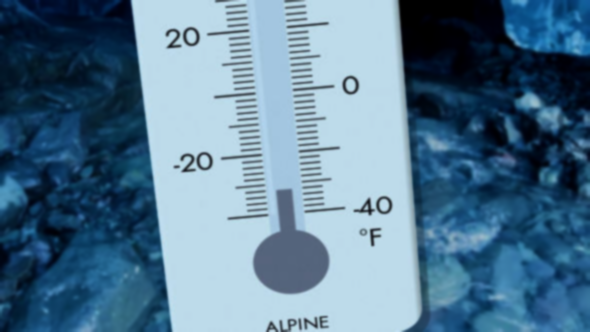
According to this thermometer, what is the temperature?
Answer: -32 °F
